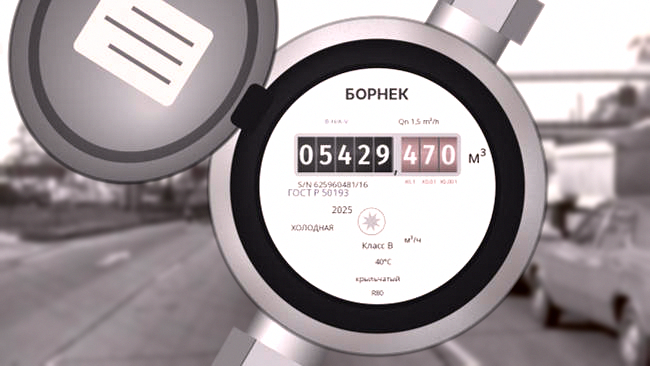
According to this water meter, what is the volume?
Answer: 5429.470 m³
